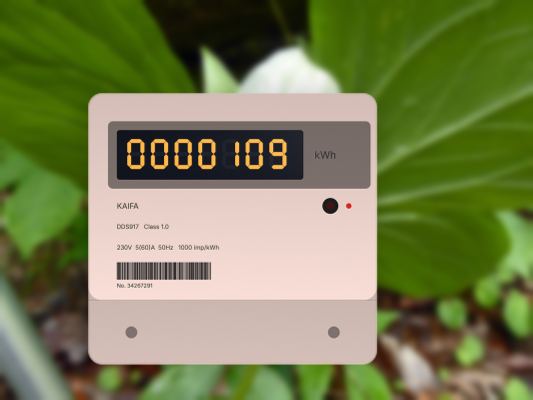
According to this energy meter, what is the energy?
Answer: 109 kWh
